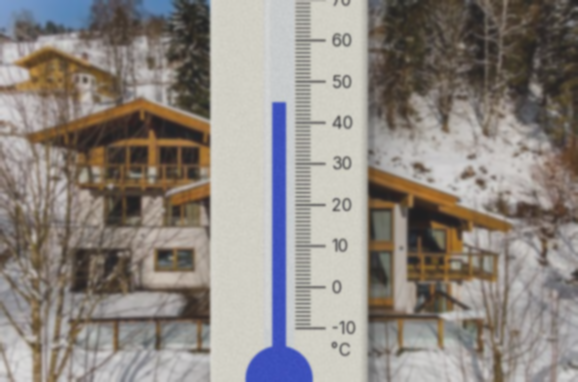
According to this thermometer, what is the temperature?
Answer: 45 °C
